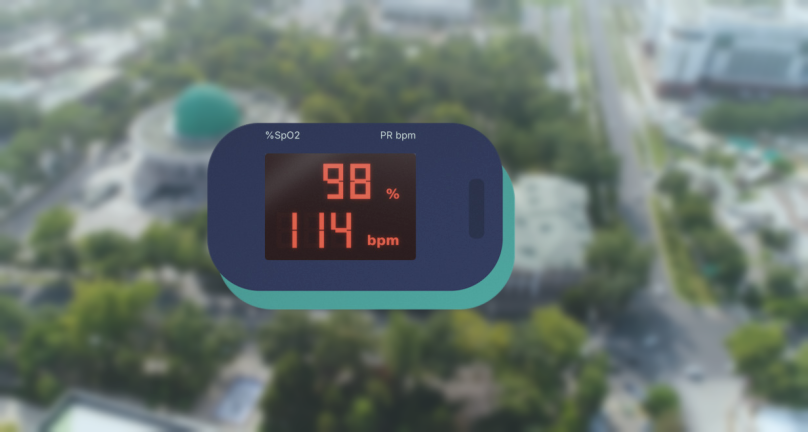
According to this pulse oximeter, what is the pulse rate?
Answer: 114 bpm
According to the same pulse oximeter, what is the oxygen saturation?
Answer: 98 %
